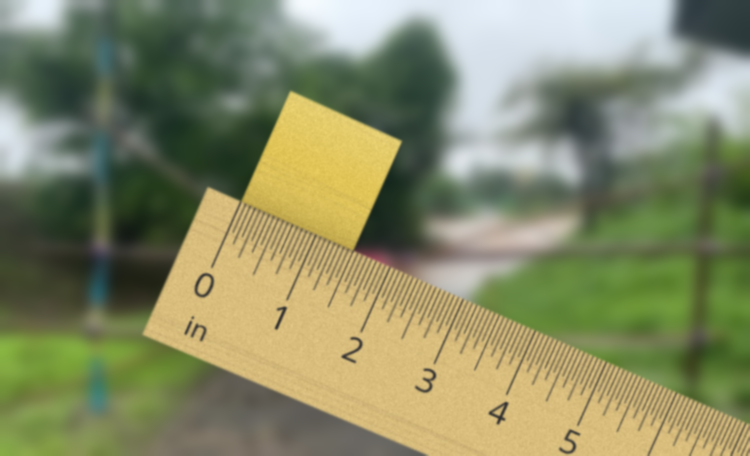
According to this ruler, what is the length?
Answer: 1.5 in
